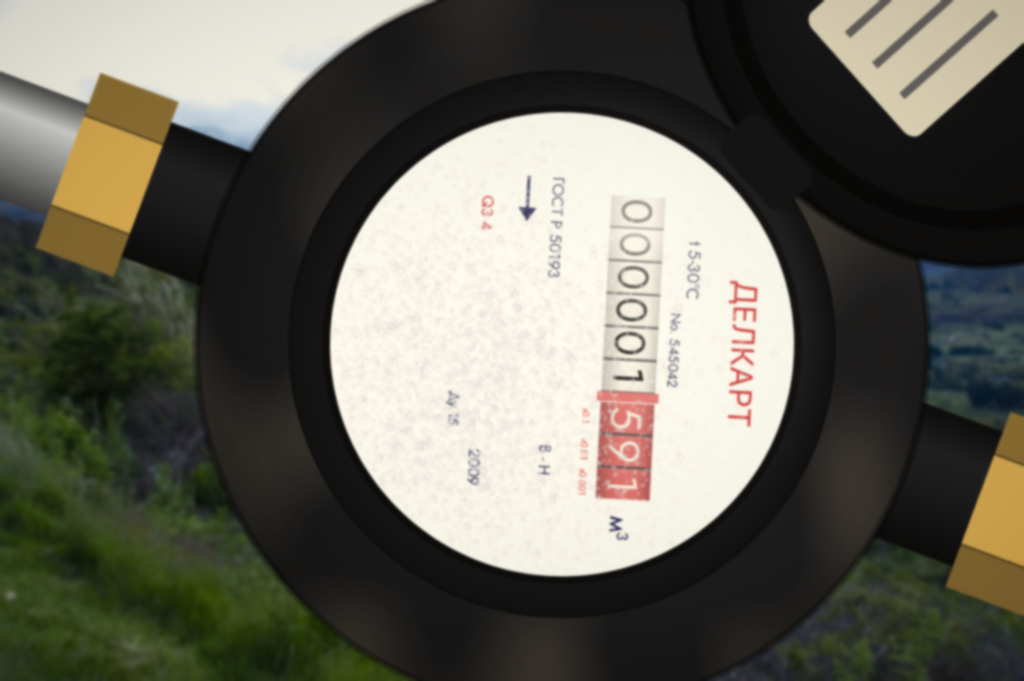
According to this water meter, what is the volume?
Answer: 1.591 m³
